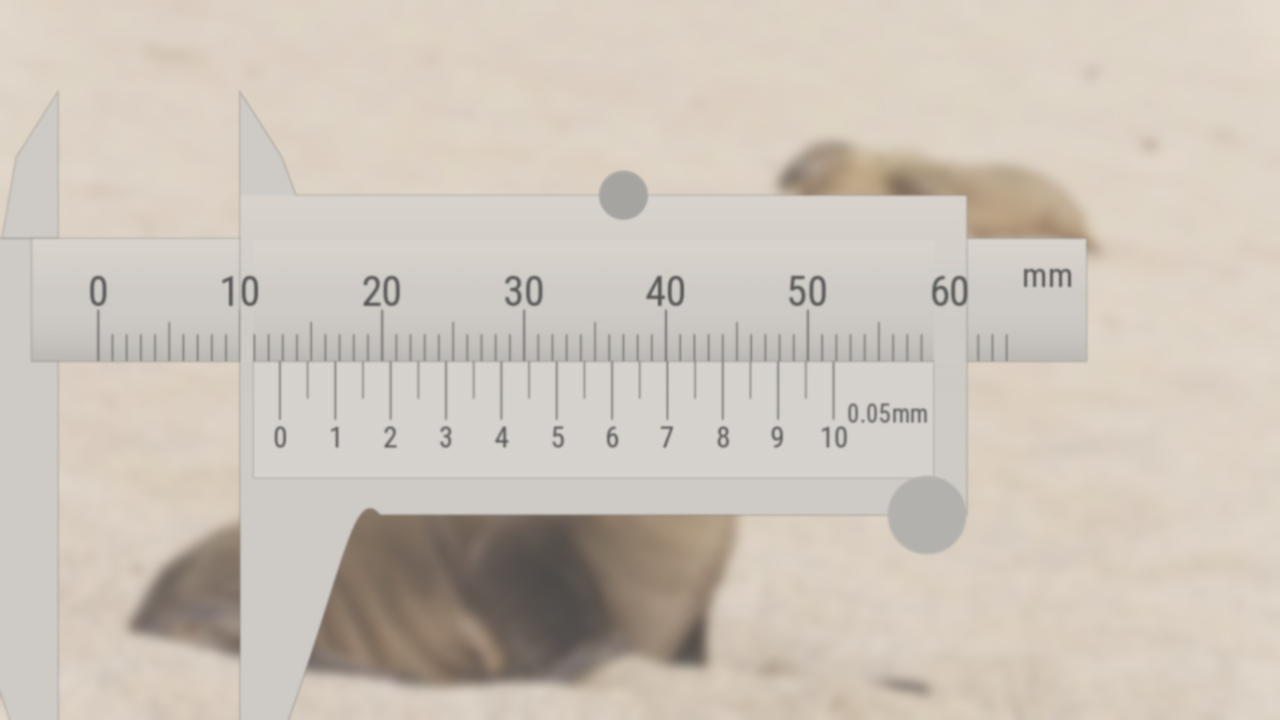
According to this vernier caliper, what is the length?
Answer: 12.8 mm
